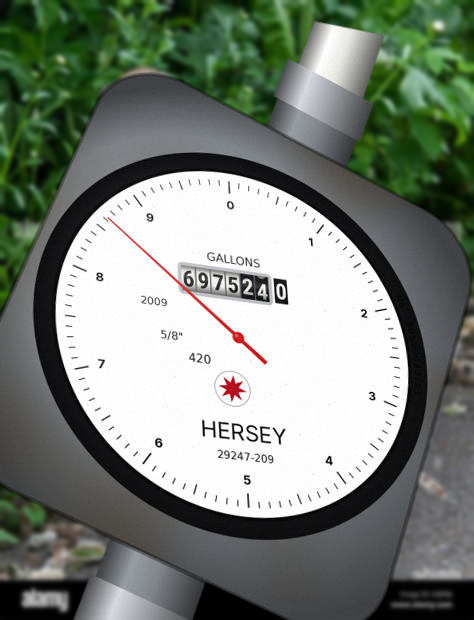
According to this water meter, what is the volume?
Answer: 6975238.6 gal
